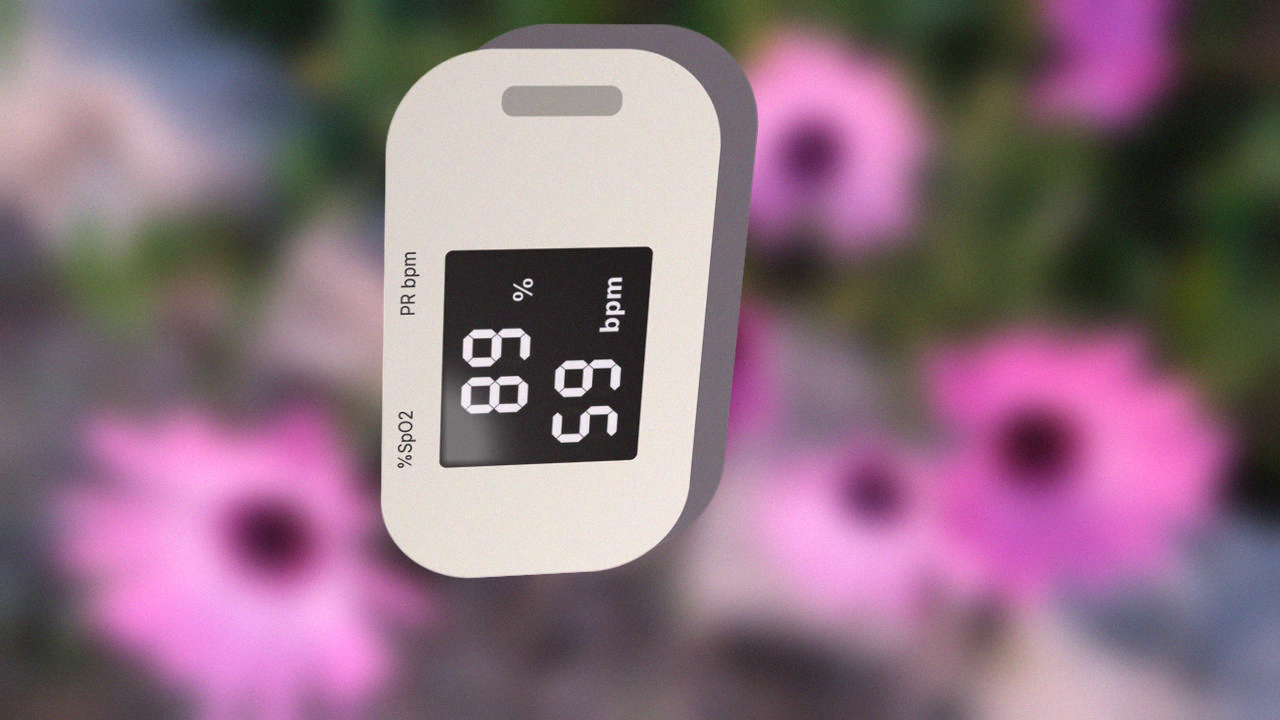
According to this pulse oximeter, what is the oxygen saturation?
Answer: 89 %
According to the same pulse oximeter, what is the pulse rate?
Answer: 59 bpm
